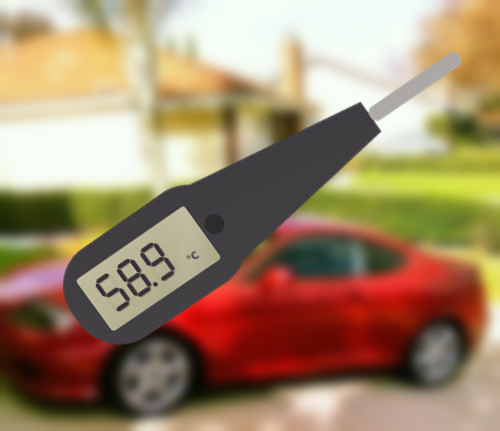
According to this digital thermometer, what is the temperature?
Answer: 58.9 °C
